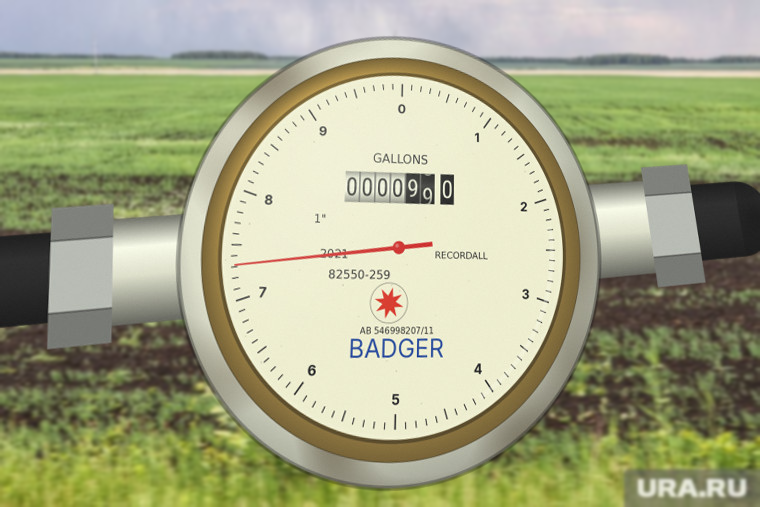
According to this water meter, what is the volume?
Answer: 987.3 gal
